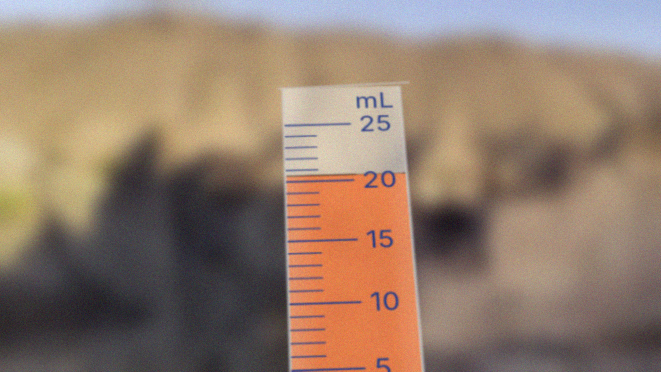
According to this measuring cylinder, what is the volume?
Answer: 20.5 mL
